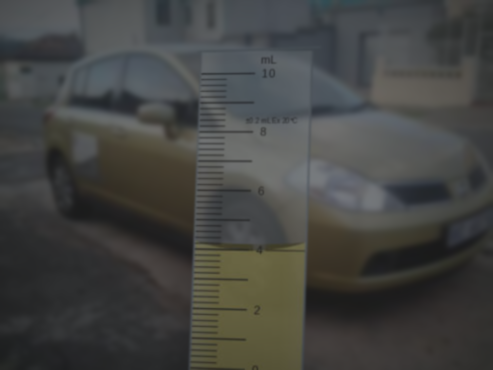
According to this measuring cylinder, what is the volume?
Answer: 4 mL
